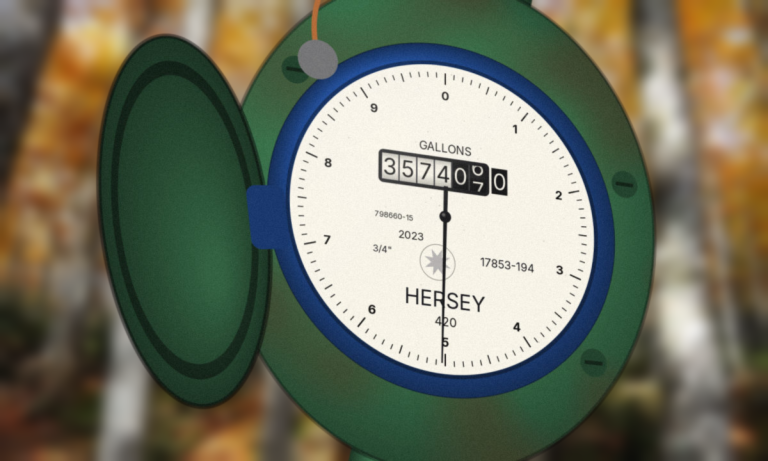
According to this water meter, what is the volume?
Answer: 3574065.0 gal
